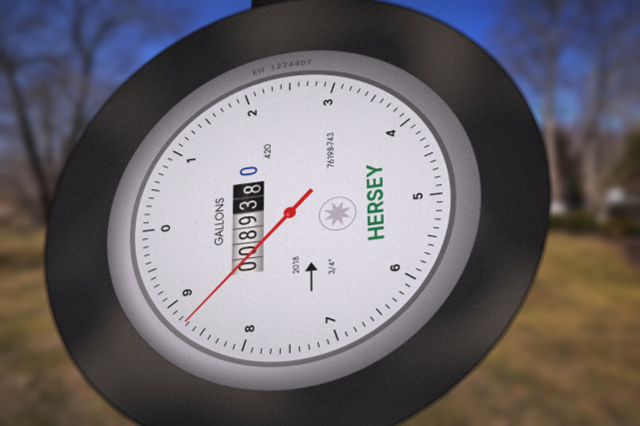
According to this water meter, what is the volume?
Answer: 89378.7 gal
